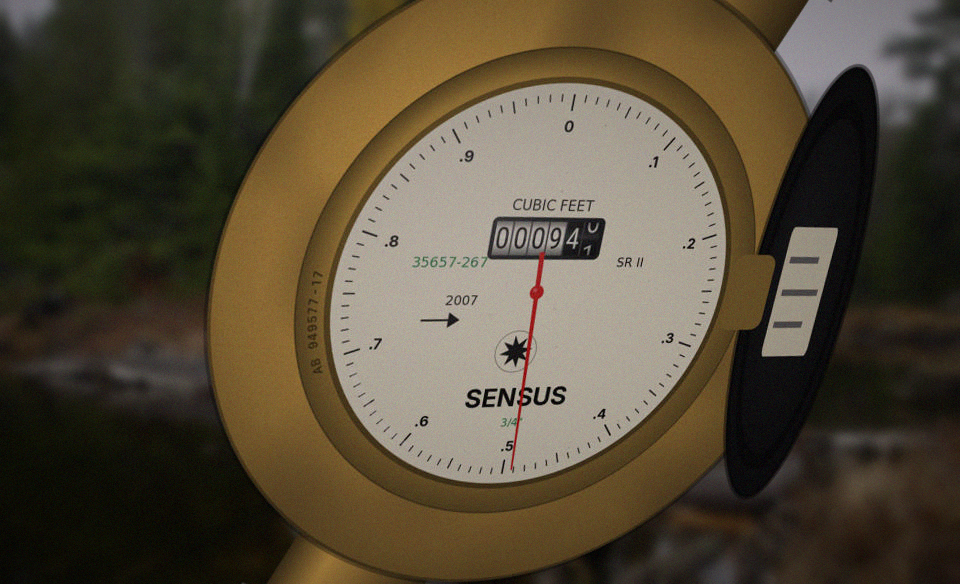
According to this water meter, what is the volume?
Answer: 940.49 ft³
